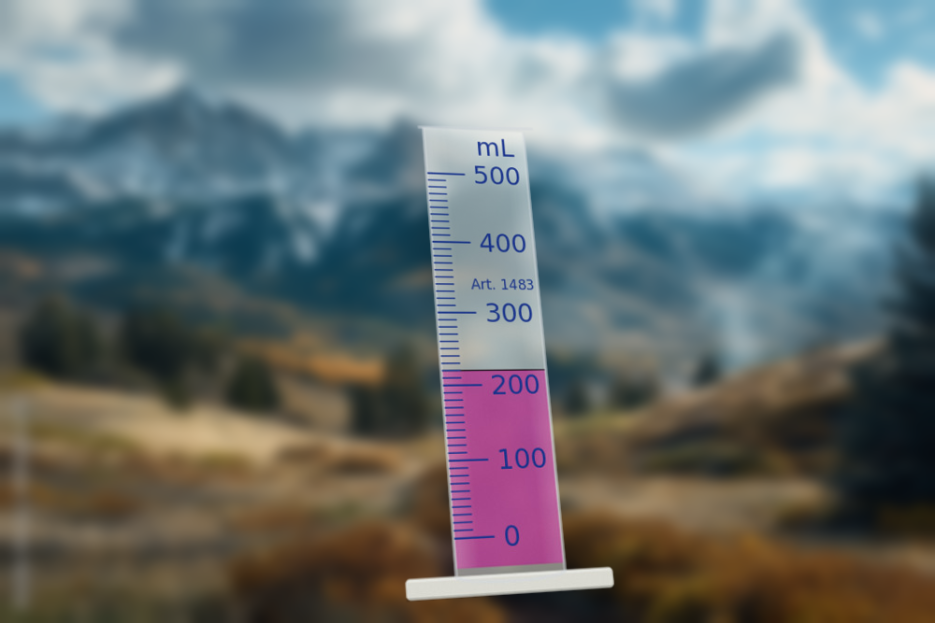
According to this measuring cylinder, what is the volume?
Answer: 220 mL
